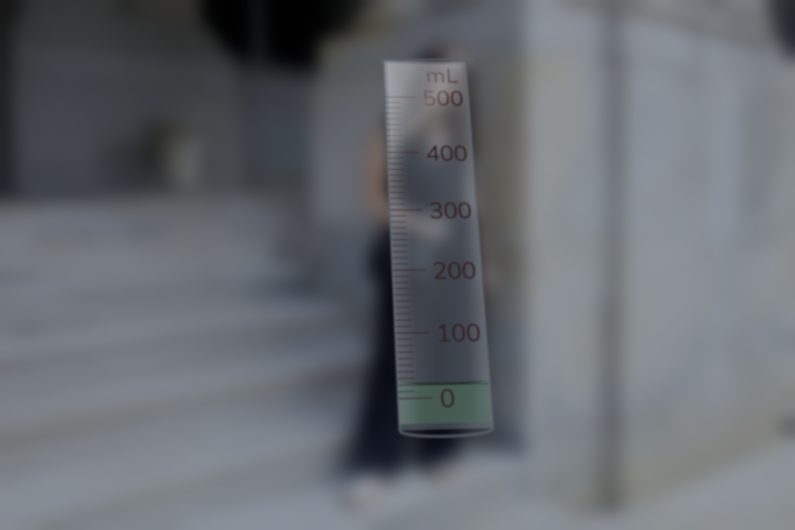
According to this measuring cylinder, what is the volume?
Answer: 20 mL
